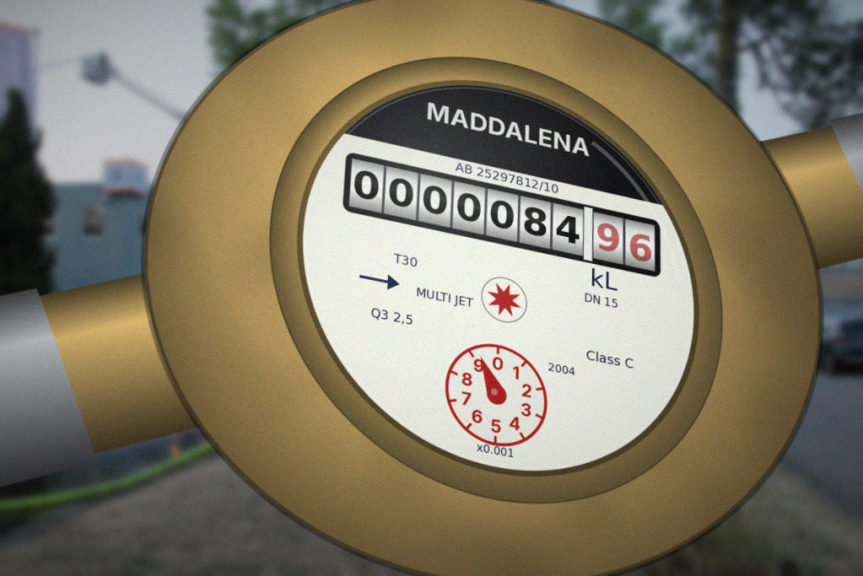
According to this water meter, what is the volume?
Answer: 84.959 kL
